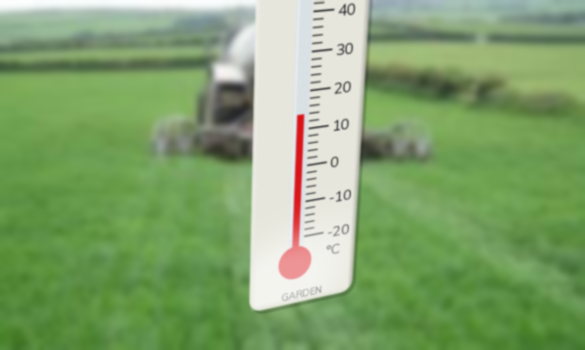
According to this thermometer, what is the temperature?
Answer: 14 °C
